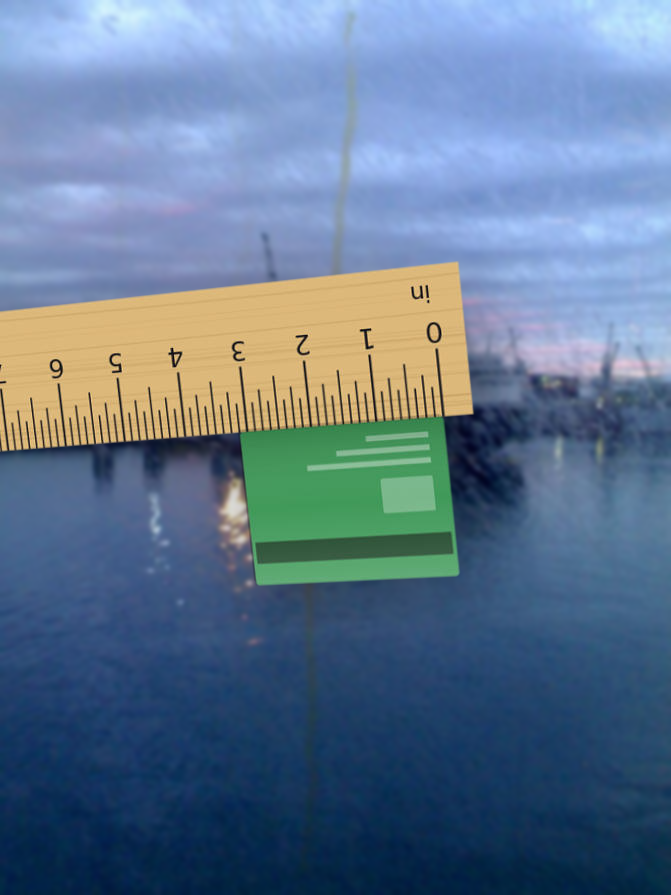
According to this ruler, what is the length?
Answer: 3.125 in
